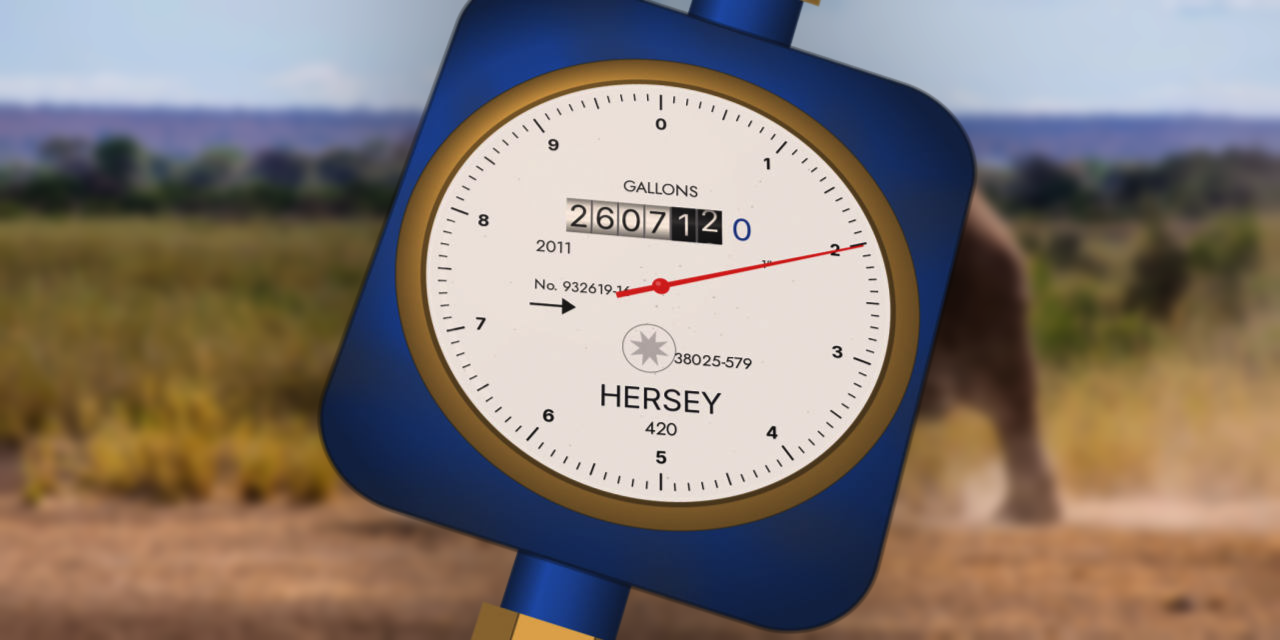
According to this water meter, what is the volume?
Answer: 2607122.0 gal
